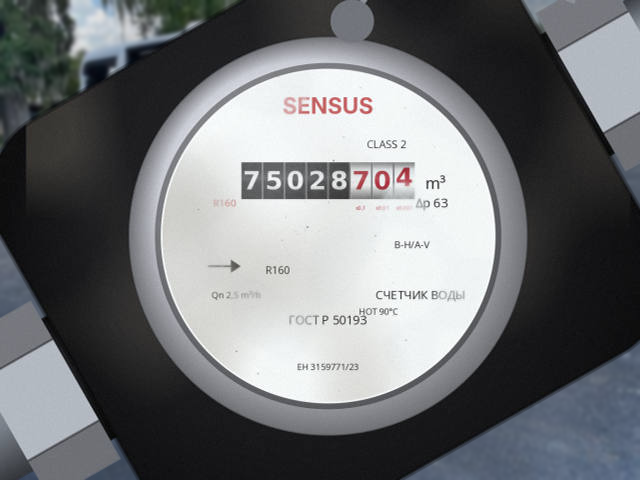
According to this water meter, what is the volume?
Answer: 75028.704 m³
